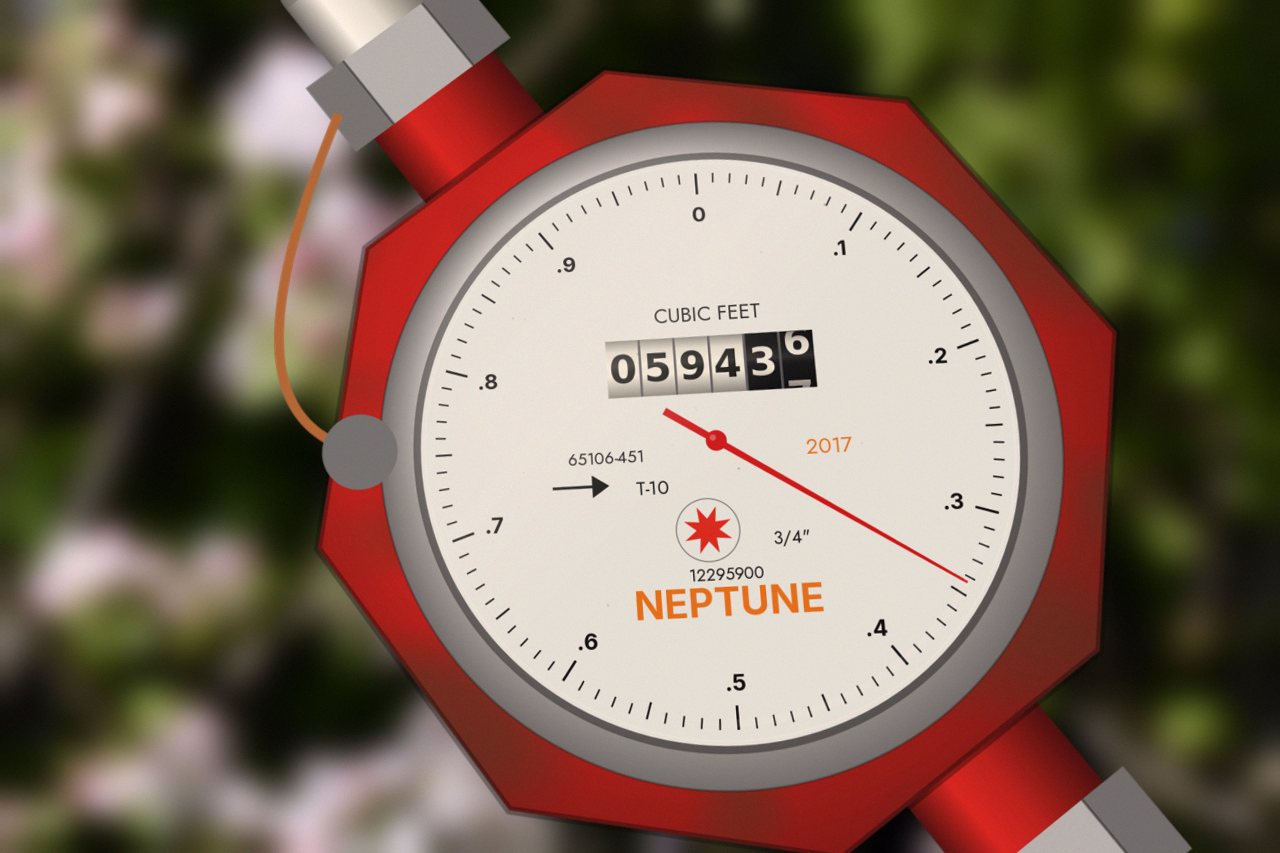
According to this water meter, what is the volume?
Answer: 59436.34 ft³
